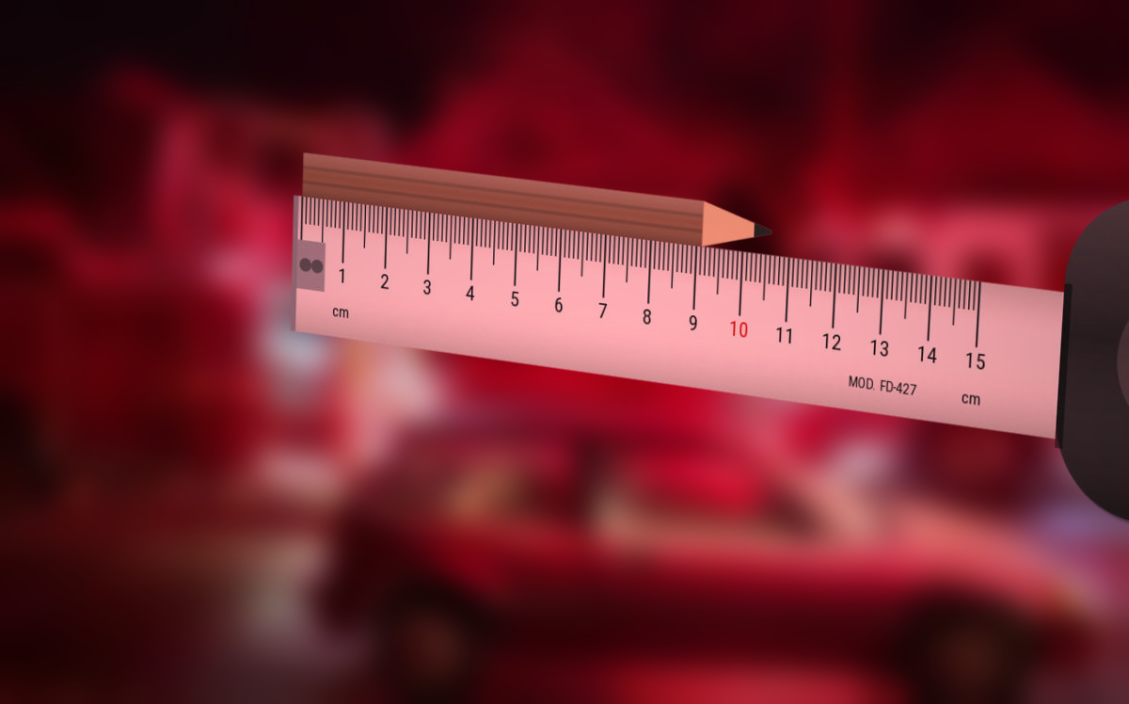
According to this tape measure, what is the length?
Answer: 10.6 cm
